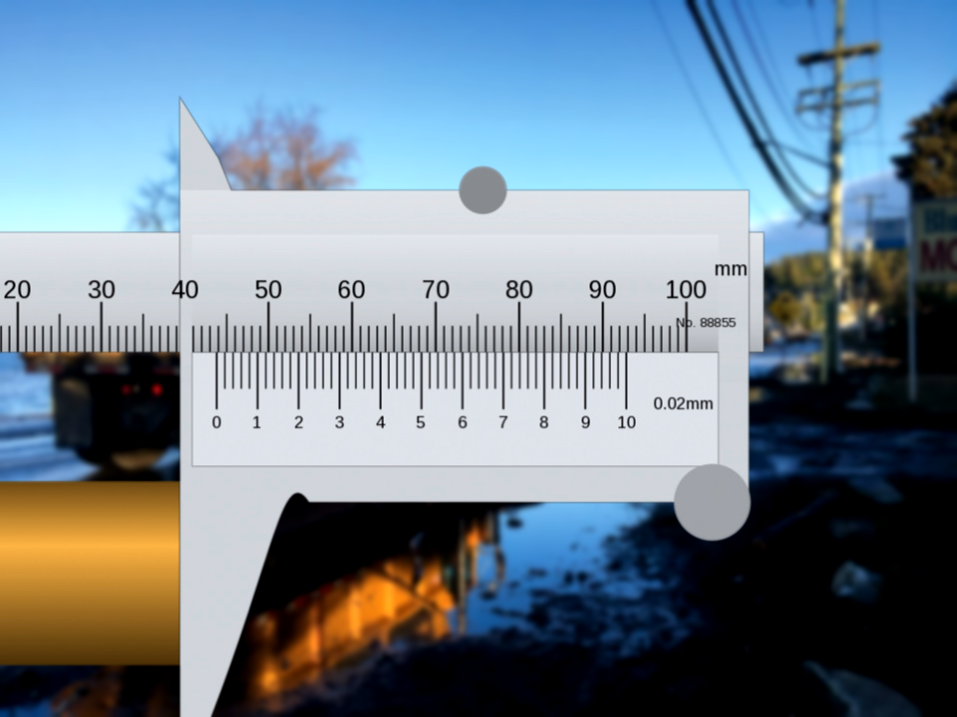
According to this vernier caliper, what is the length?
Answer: 43.8 mm
